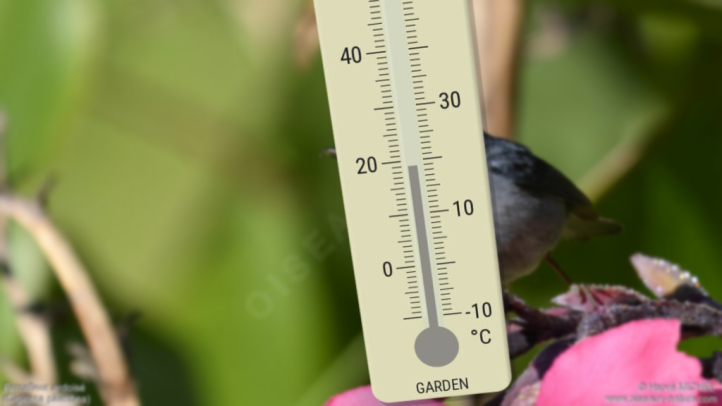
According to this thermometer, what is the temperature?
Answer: 19 °C
